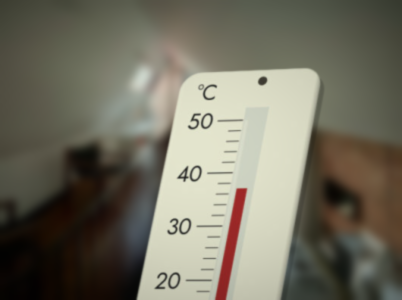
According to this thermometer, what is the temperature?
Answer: 37 °C
